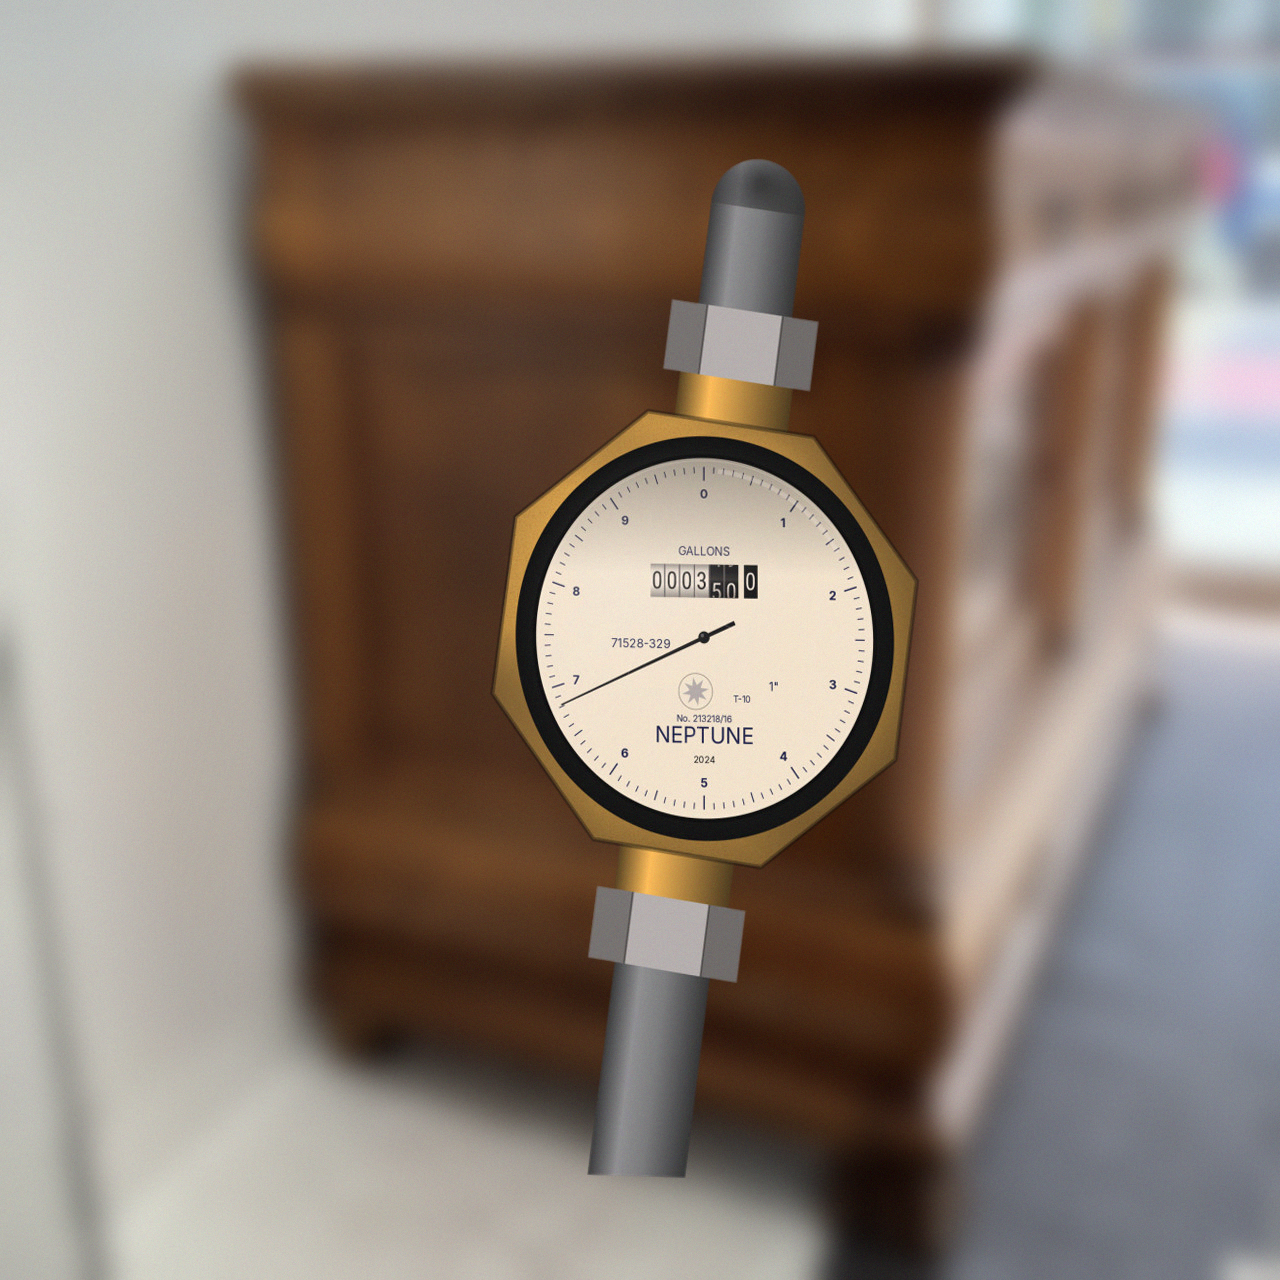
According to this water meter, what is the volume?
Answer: 3496.8 gal
